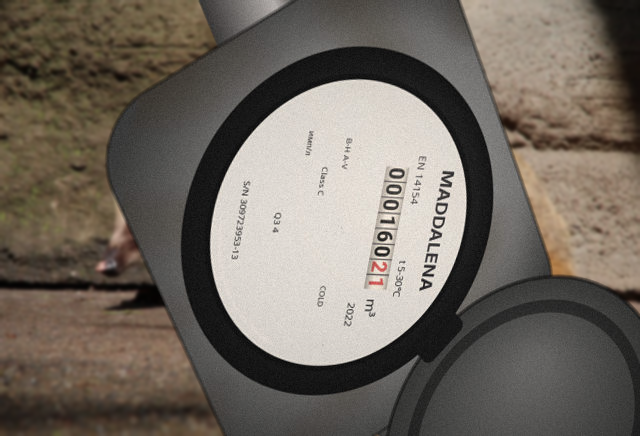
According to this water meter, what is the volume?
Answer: 160.21 m³
